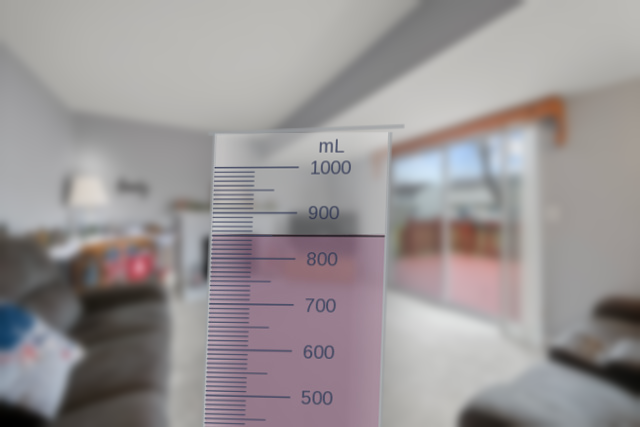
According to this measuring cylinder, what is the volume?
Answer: 850 mL
